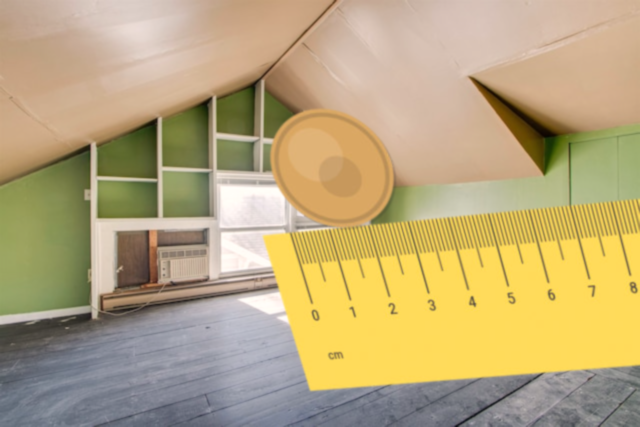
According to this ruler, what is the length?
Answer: 3 cm
